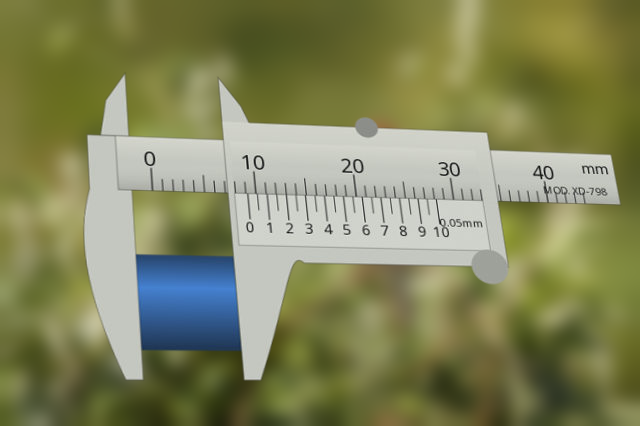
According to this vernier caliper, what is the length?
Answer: 9.2 mm
